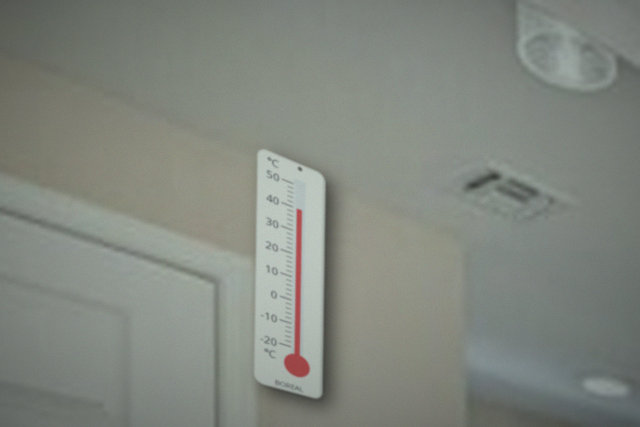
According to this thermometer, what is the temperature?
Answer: 40 °C
